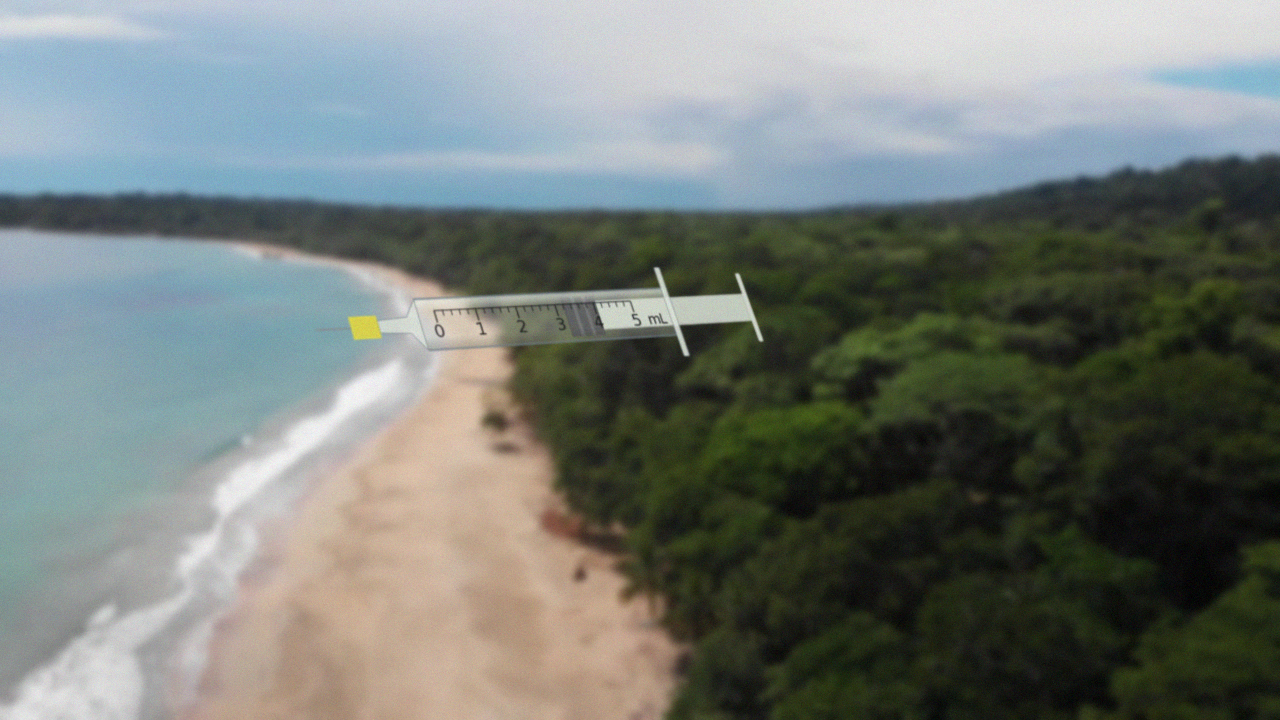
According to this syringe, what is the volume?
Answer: 3.2 mL
